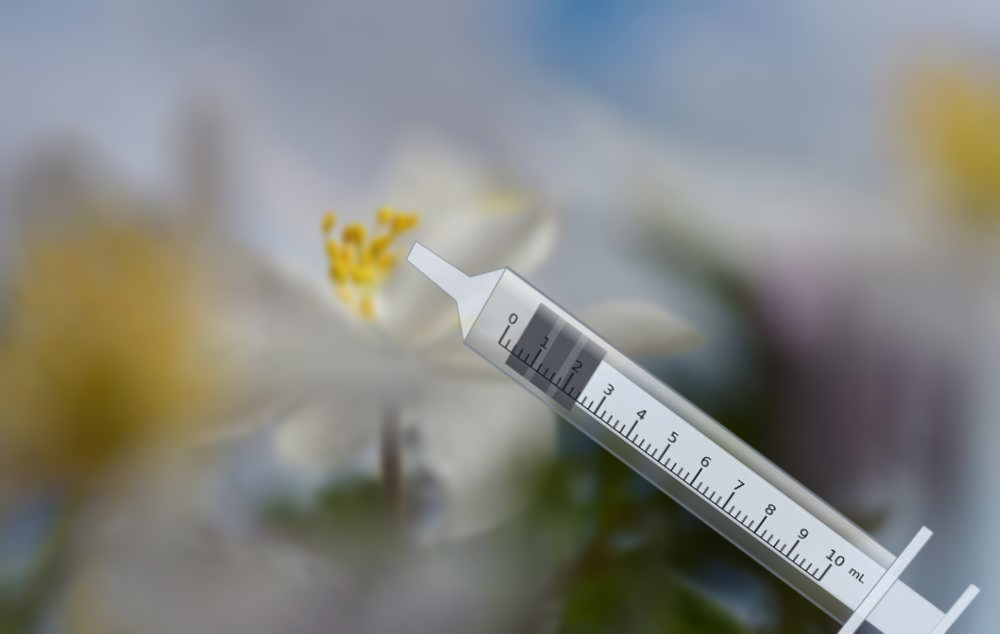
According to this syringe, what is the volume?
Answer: 0.4 mL
